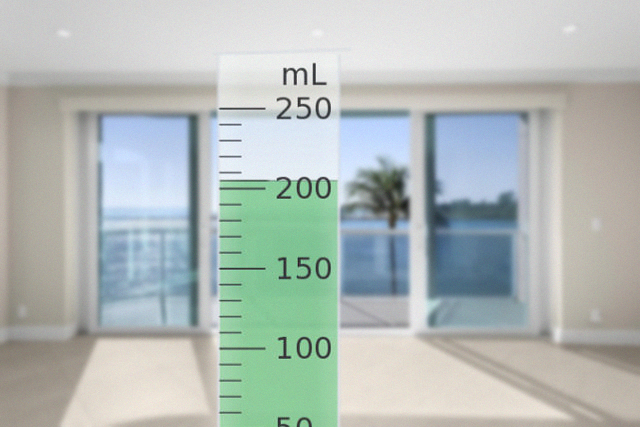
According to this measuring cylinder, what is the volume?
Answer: 205 mL
